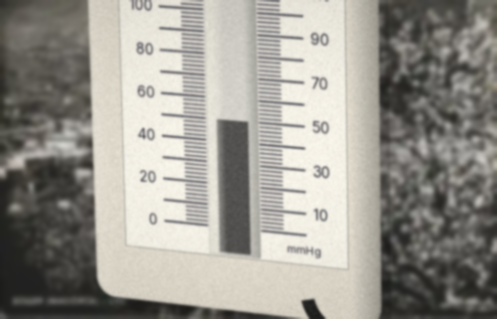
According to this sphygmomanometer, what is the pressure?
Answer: 50 mmHg
